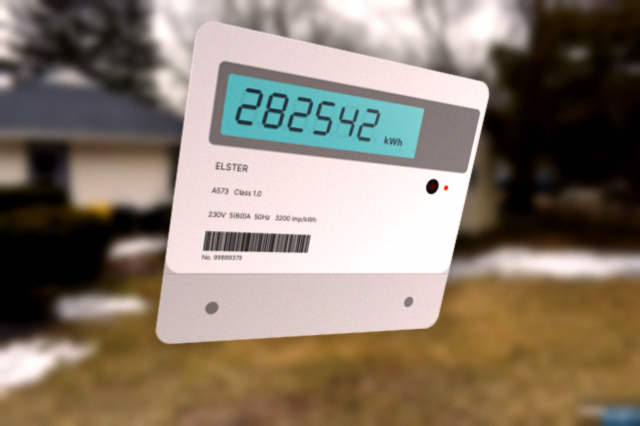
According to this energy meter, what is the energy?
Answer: 282542 kWh
